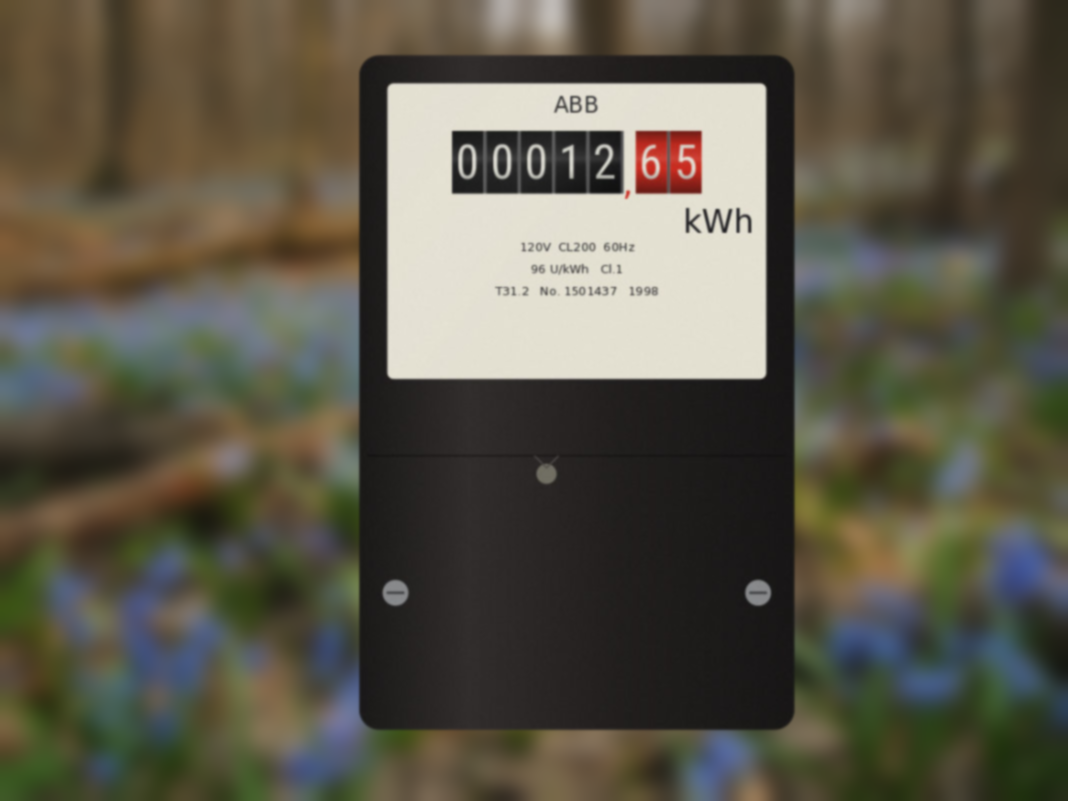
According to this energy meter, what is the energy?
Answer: 12.65 kWh
